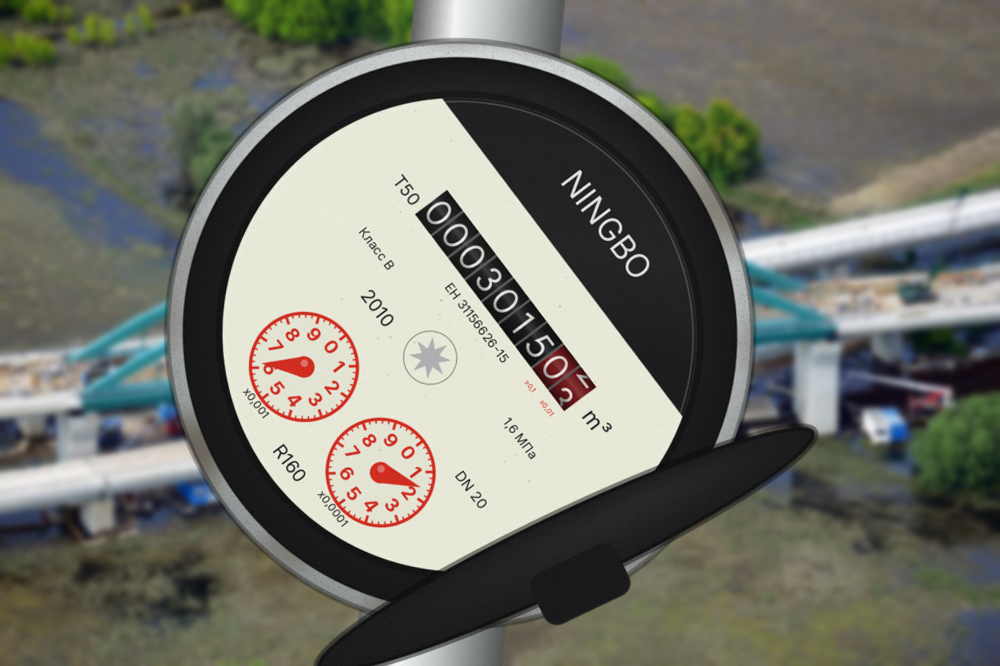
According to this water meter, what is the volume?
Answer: 3015.0261 m³
